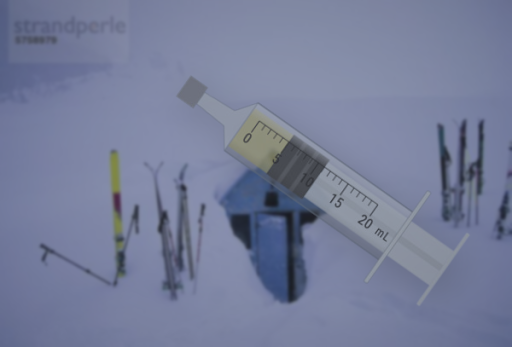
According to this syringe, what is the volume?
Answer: 5 mL
